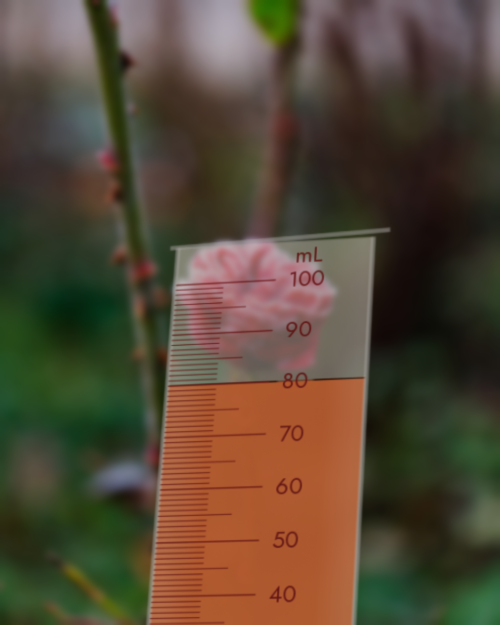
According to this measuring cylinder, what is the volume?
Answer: 80 mL
